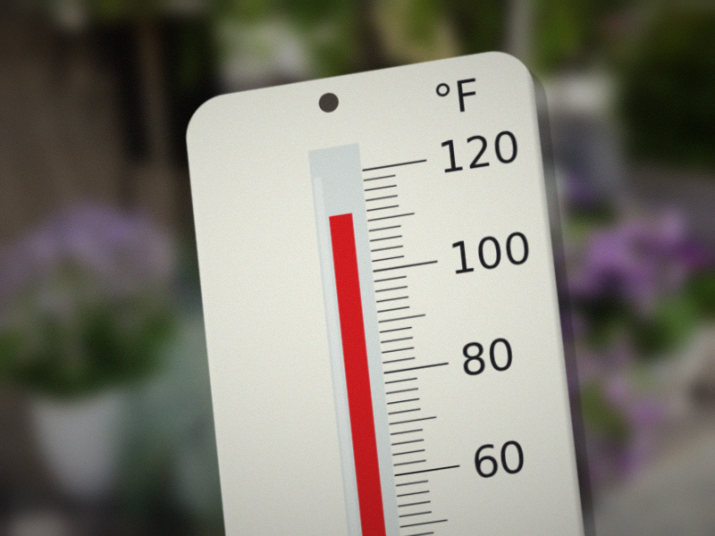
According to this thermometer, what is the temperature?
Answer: 112 °F
